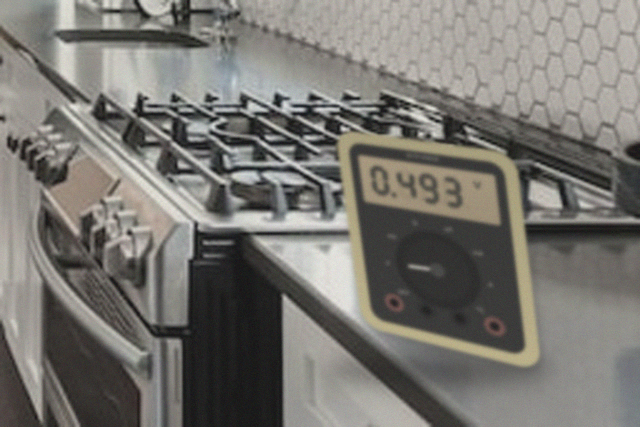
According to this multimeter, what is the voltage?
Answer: 0.493 V
